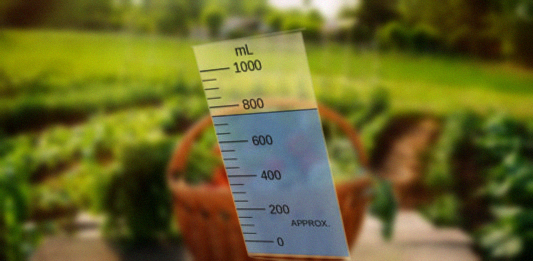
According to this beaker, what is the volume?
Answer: 750 mL
